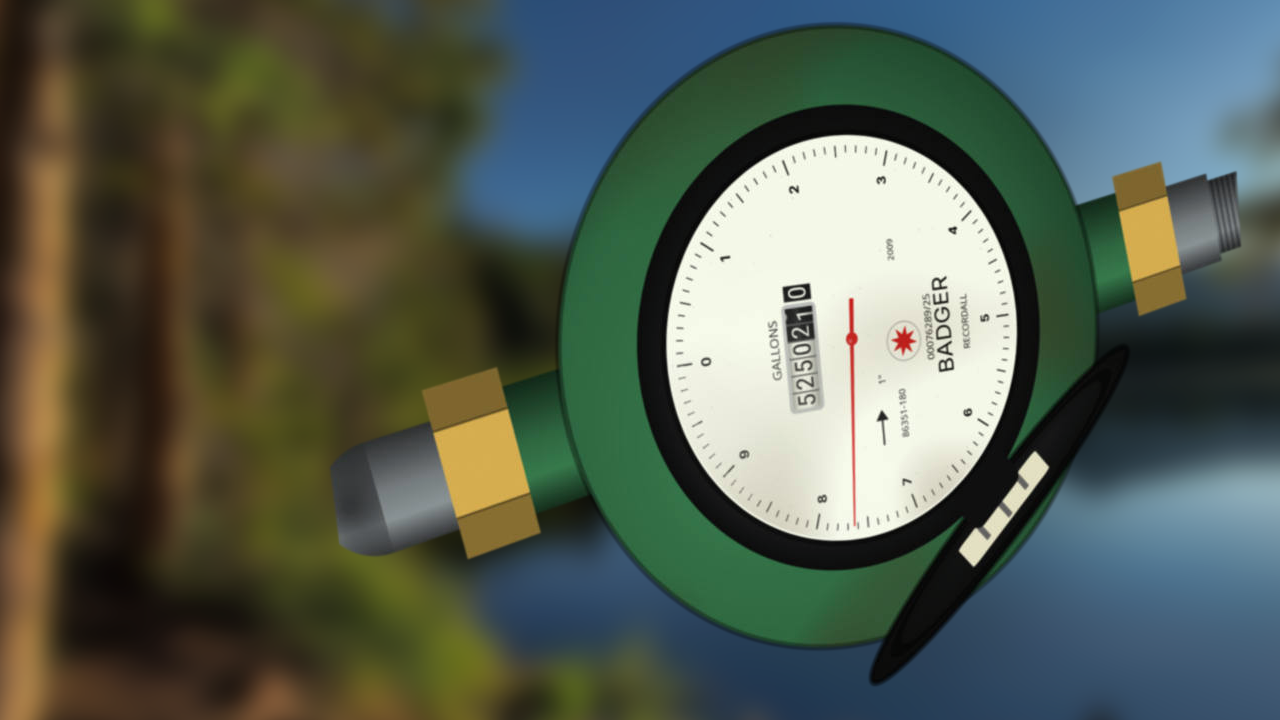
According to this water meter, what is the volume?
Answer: 5250207.6 gal
